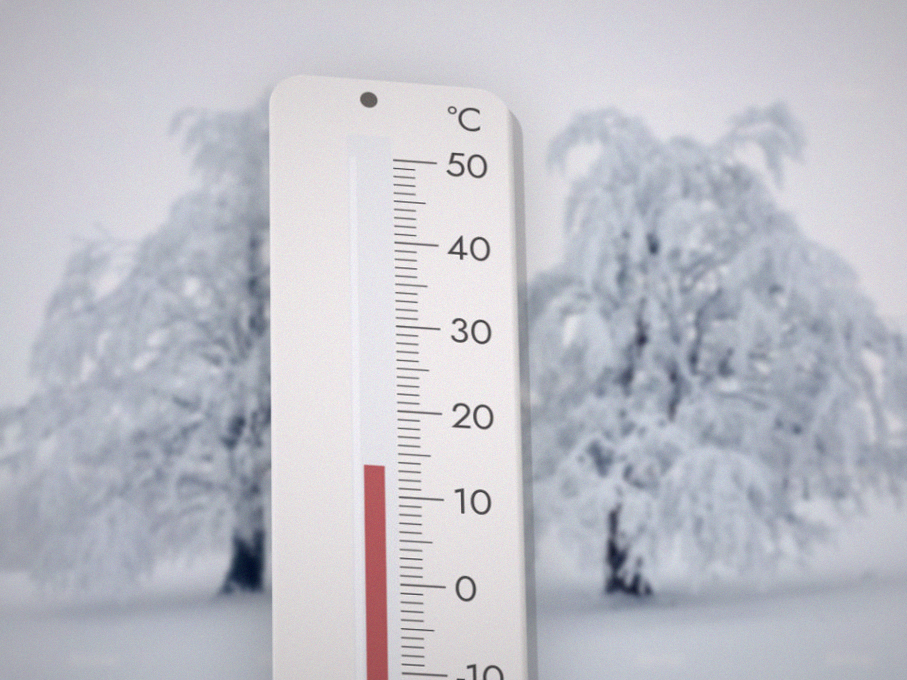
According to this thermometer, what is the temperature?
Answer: 13.5 °C
